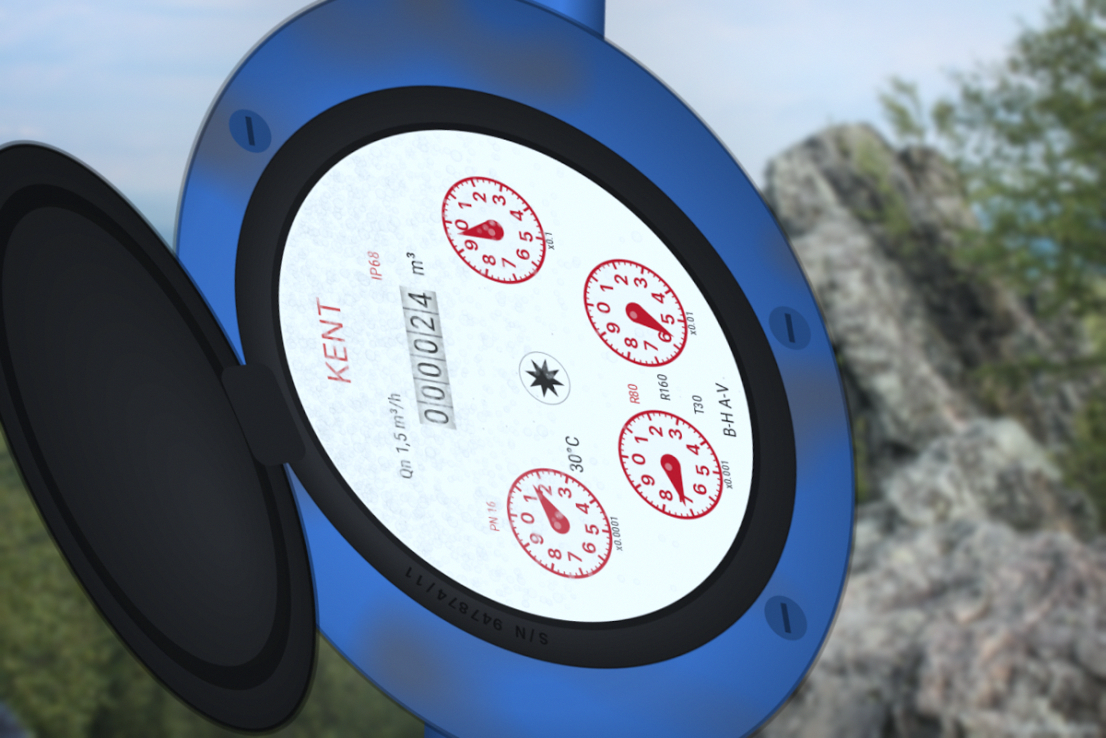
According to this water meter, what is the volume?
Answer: 23.9571 m³
